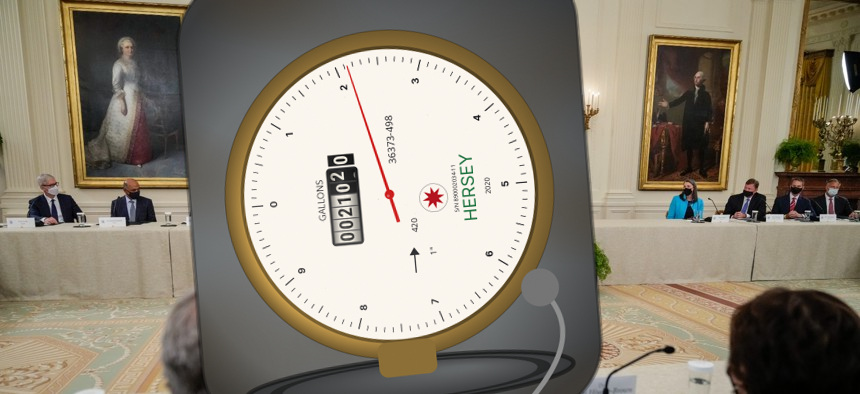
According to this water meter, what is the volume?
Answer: 21022.1 gal
